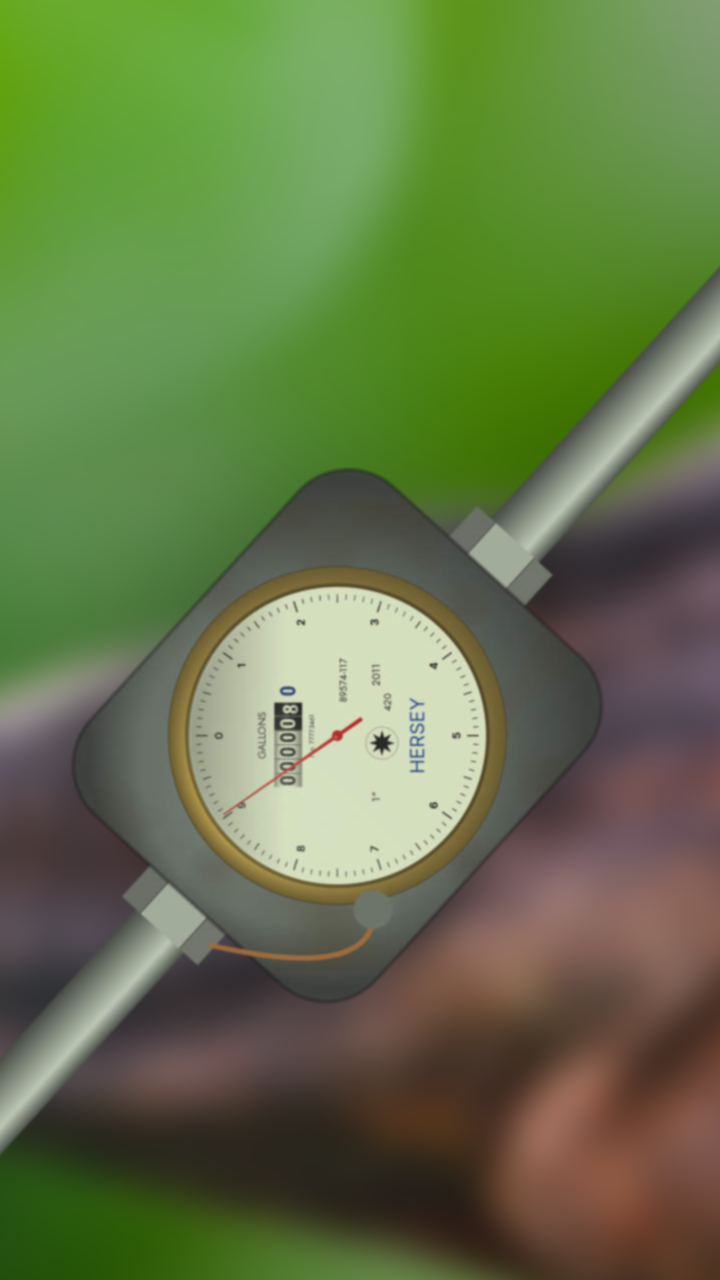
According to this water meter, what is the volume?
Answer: 79.0 gal
